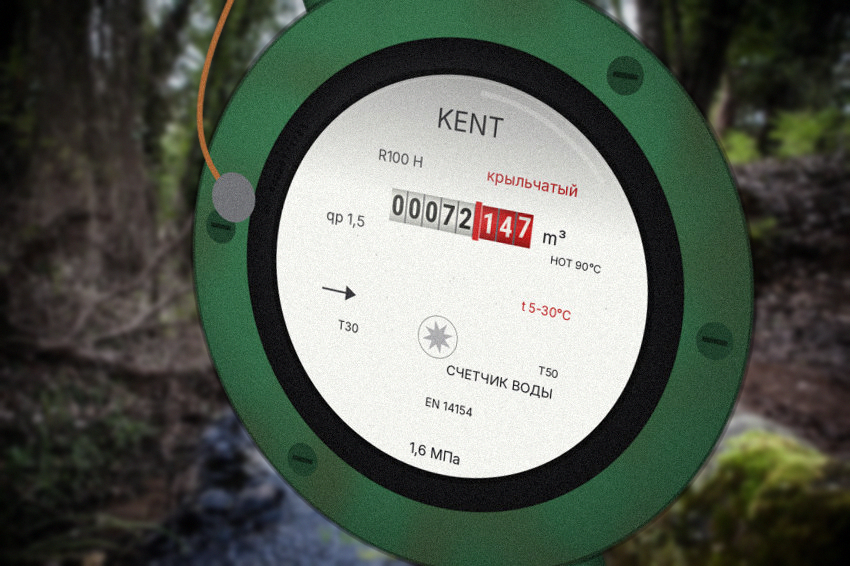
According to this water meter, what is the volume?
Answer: 72.147 m³
